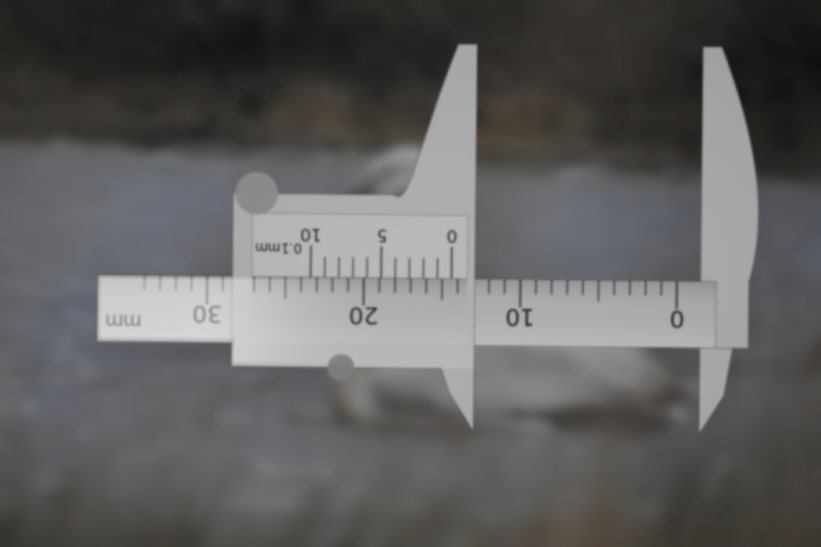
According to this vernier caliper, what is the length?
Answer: 14.4 mm
